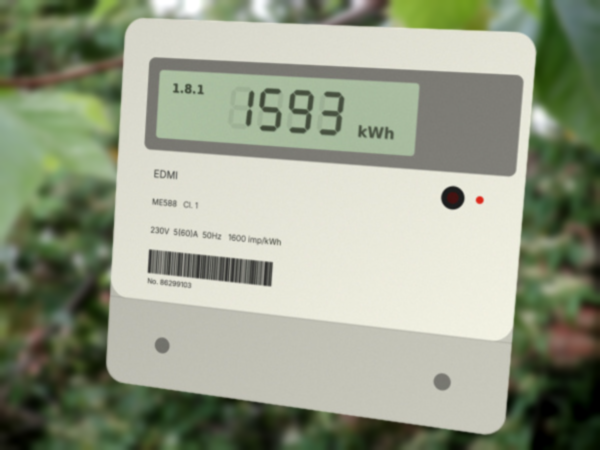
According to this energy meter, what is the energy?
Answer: 1593 kWh
